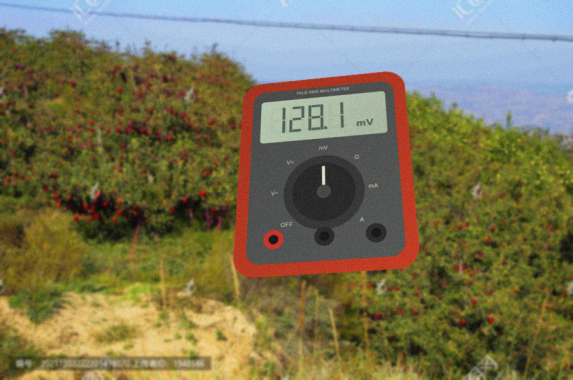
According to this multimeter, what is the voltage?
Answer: 128.1 mV
